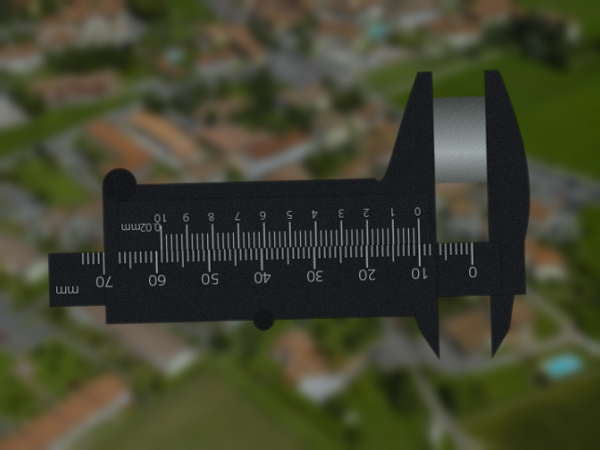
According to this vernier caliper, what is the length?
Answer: 10.0 mm
